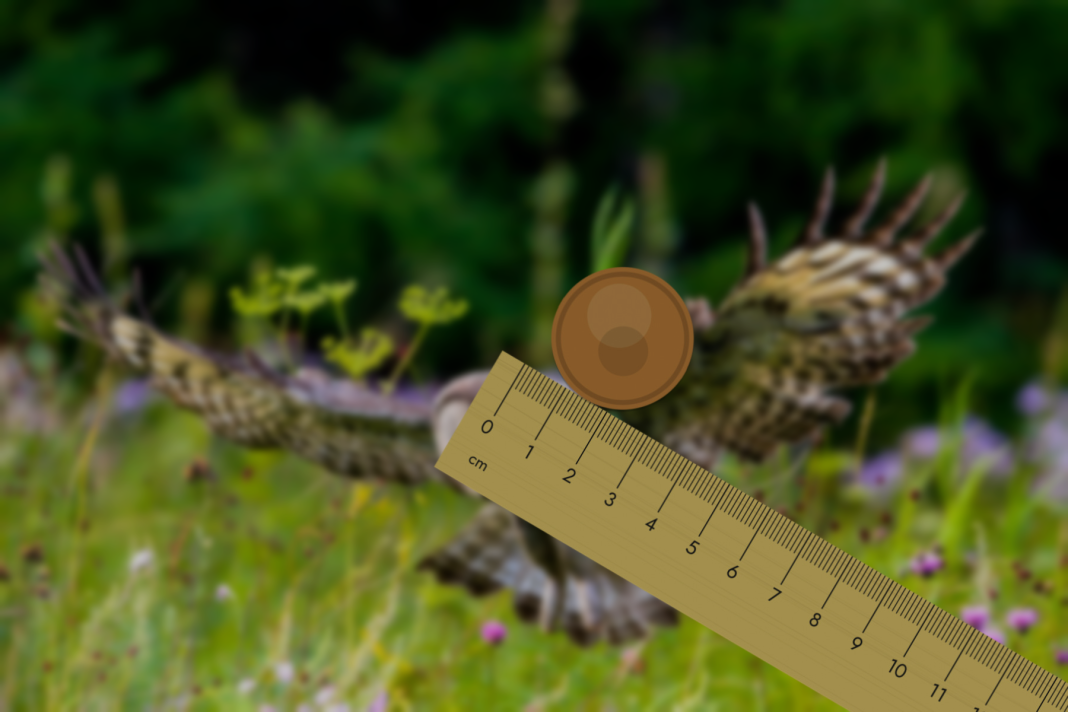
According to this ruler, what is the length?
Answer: 3 cm
